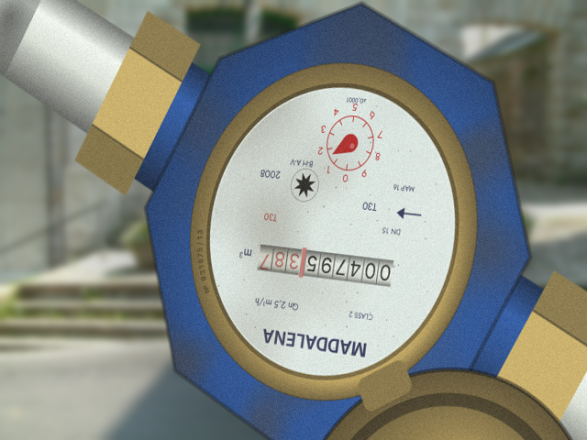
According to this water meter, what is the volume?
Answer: 4795.3871 m³
